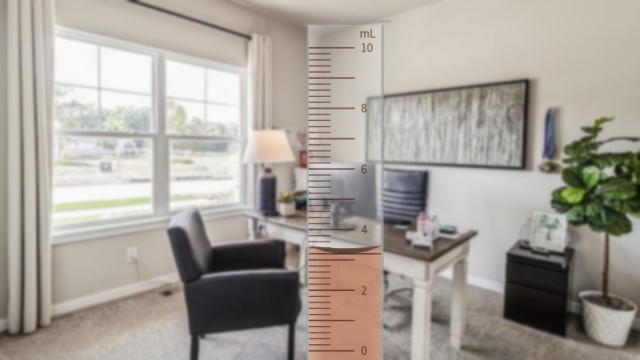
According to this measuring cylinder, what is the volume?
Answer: 3.2 mL
